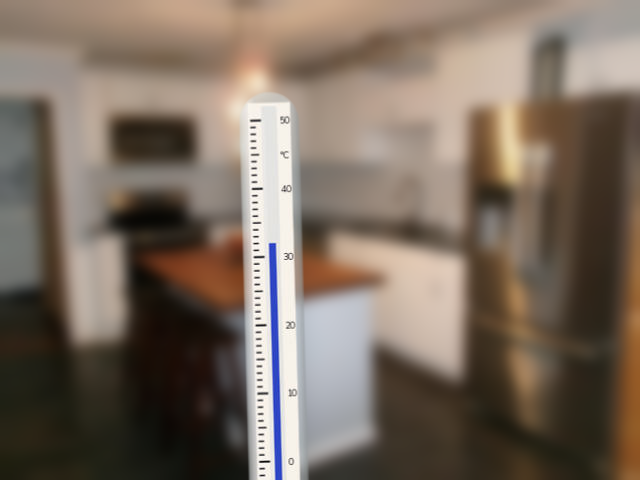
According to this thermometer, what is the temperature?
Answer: 32 °C
